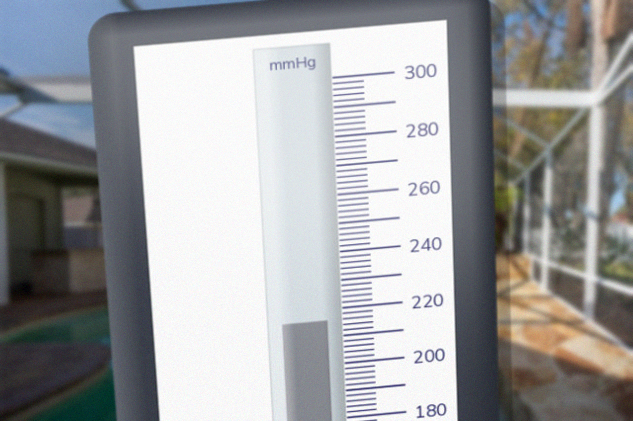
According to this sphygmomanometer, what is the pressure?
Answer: 216 mmHg
